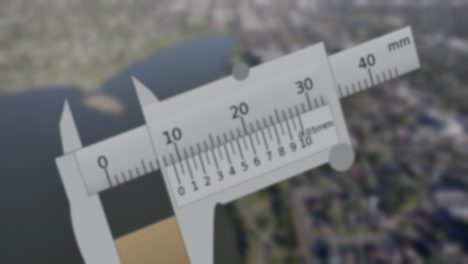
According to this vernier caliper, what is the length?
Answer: 9.0 mm
